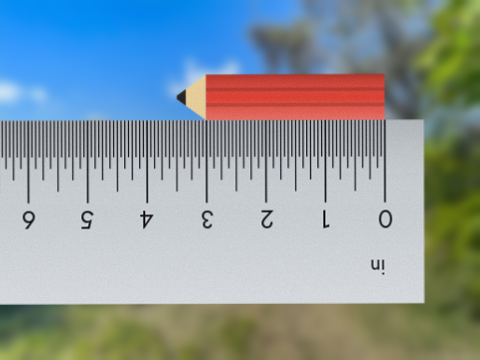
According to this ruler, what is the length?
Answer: 3.5 in
